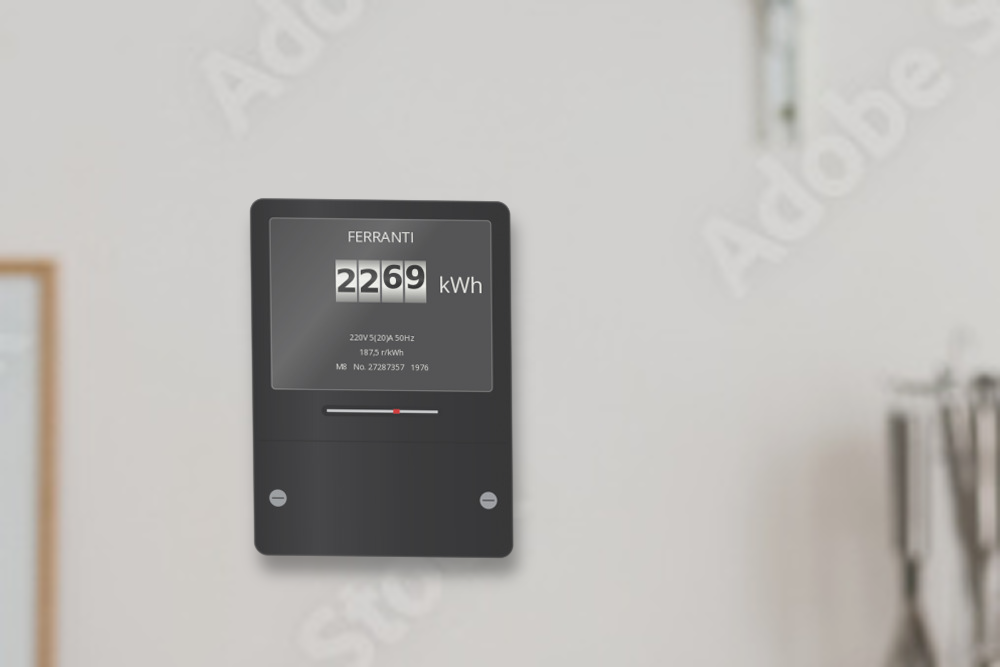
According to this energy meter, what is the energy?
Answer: 2269 kWh
